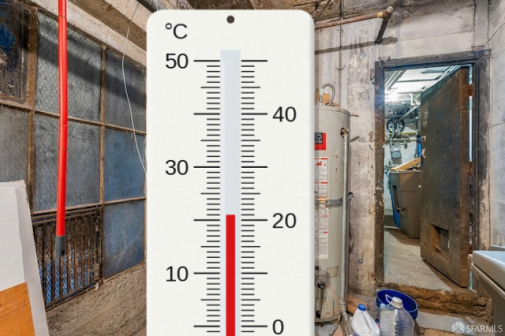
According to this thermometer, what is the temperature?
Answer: 21 °C
